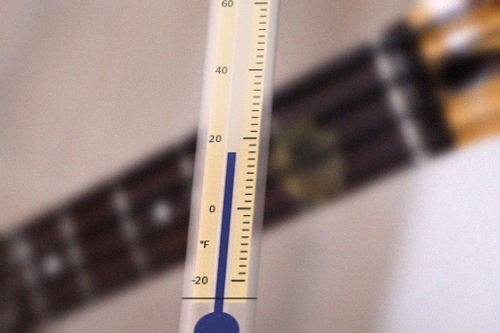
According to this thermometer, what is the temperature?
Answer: 16 °F
